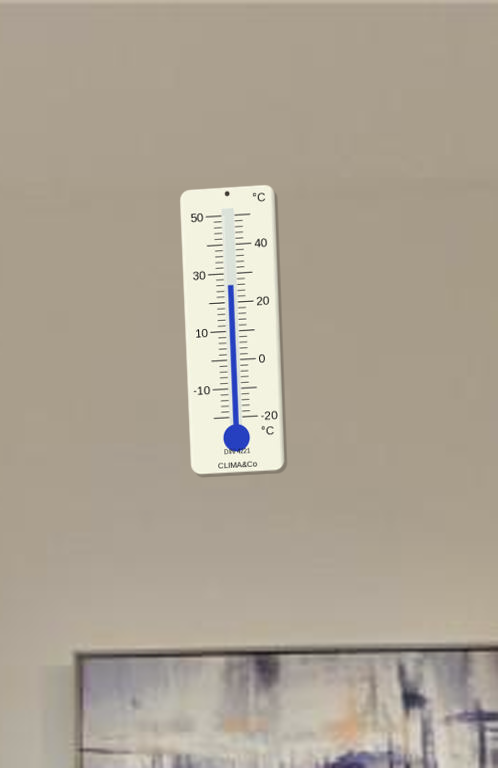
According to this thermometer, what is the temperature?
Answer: 26 °C
